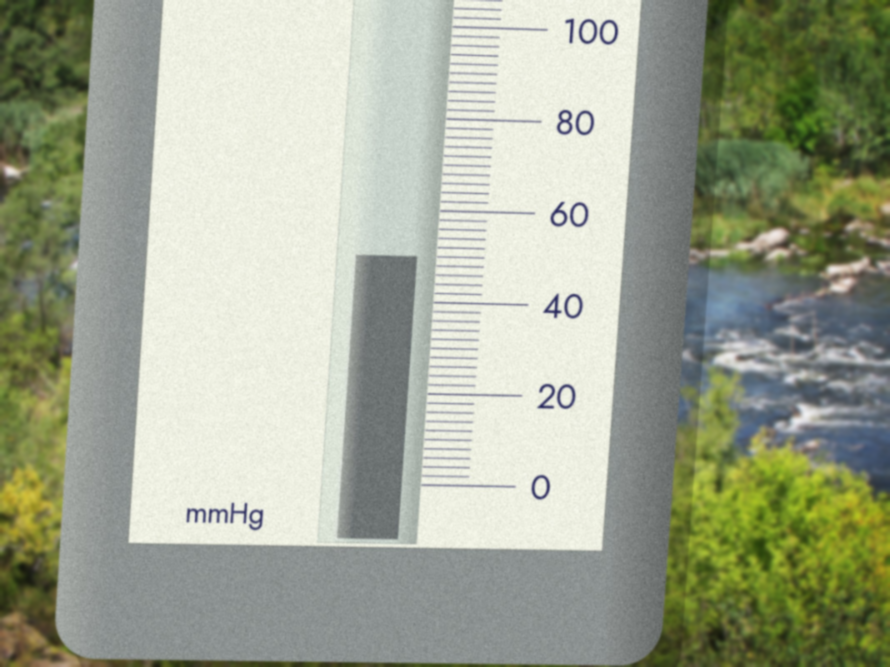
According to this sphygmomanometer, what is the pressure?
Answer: 50 mmHg
